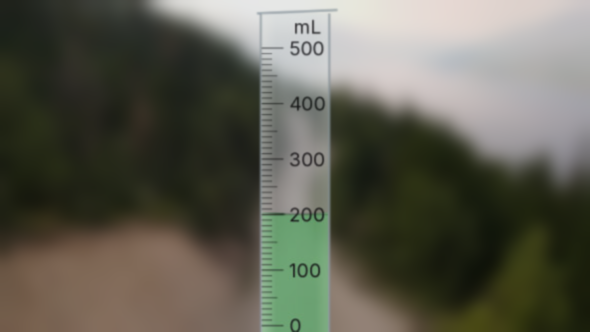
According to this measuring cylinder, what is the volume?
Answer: 200 mL
